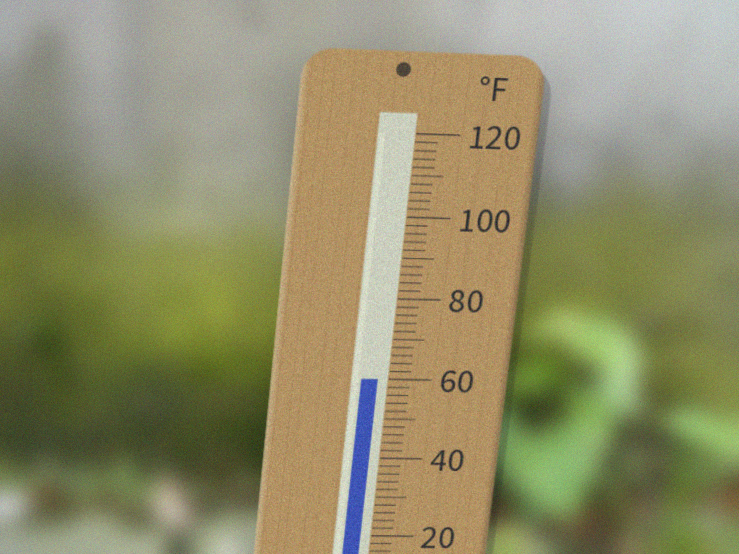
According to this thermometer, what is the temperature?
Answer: 60 °F
